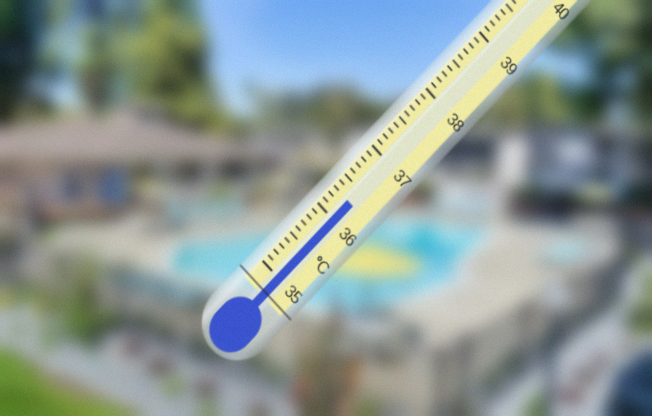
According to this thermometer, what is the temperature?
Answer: 36.3 °C
